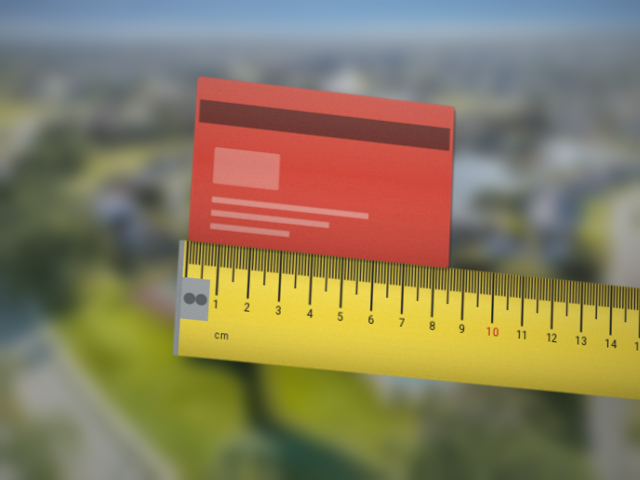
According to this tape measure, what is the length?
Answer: 8.5 cm
